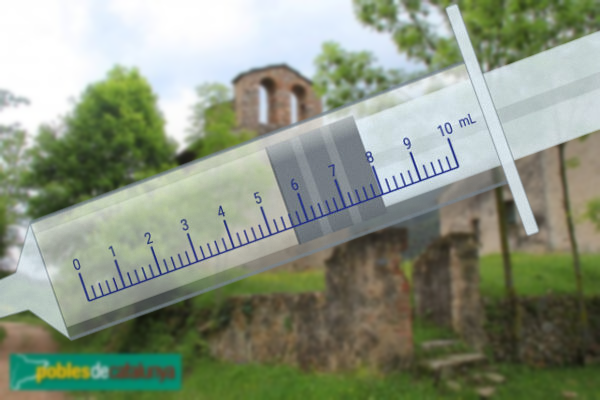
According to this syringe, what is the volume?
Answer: 5.6 mL
